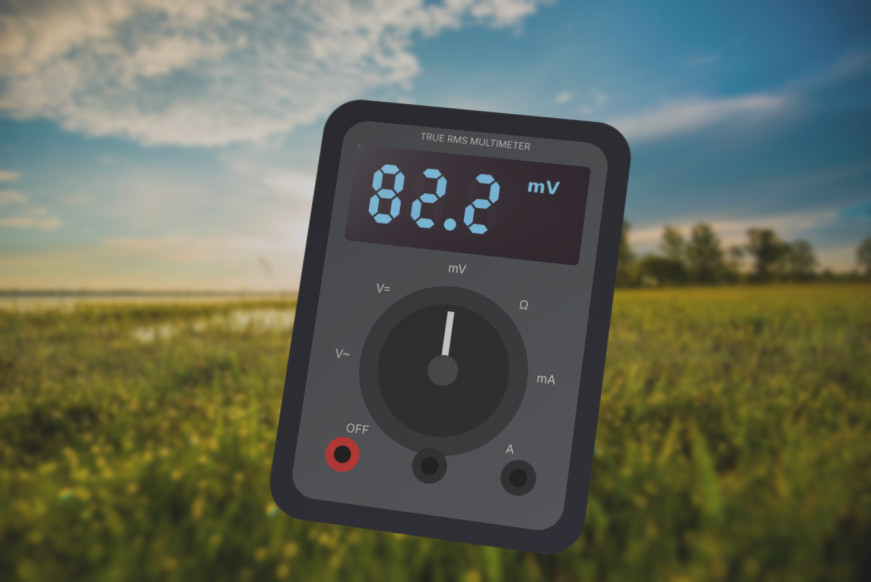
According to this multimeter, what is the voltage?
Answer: 82.2 mV
